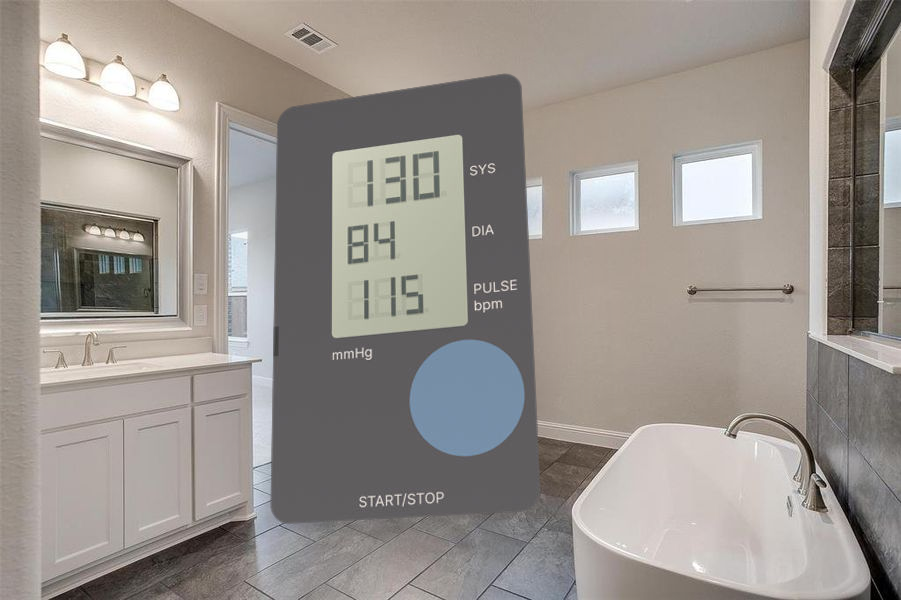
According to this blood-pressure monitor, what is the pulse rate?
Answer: 115 bpm
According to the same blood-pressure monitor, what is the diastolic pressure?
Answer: 84 mmHg
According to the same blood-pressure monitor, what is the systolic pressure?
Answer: 130 mmHg
